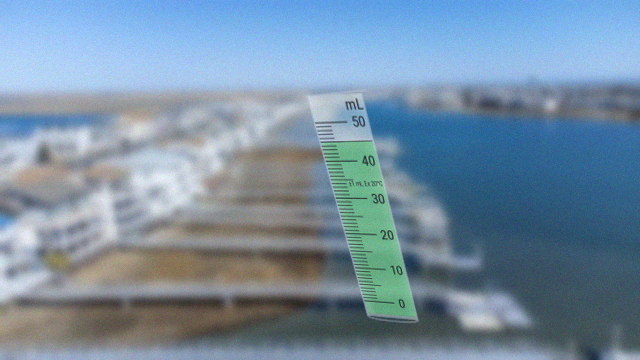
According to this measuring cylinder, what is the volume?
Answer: 45 mL
